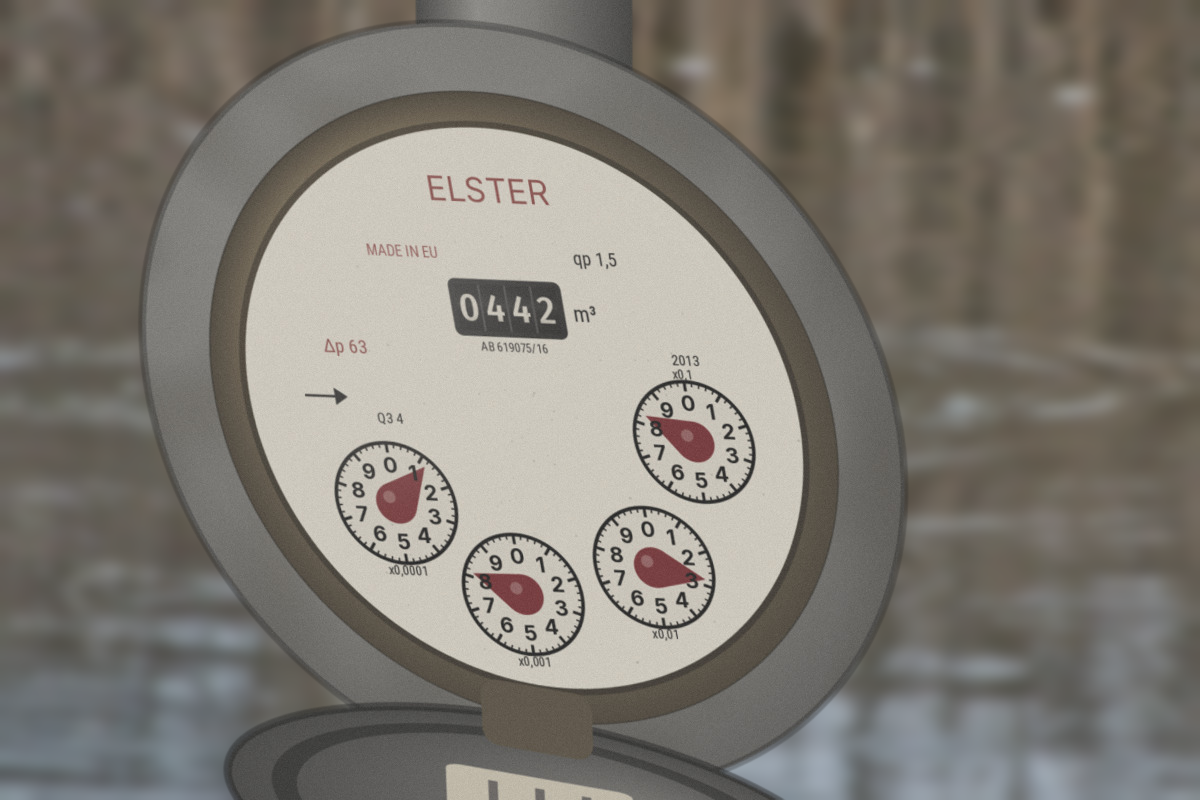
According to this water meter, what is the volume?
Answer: 442.8281 m³
